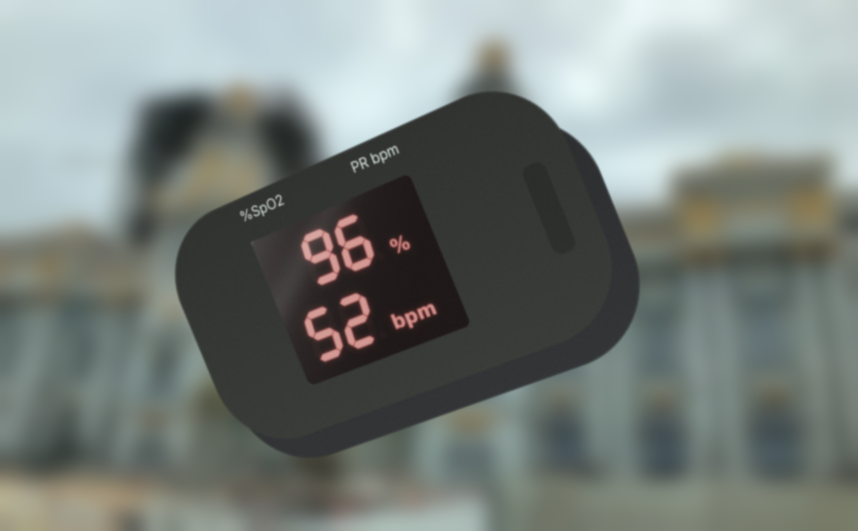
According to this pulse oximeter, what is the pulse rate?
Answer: 52 bpm
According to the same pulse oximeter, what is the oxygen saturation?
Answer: 96 %
